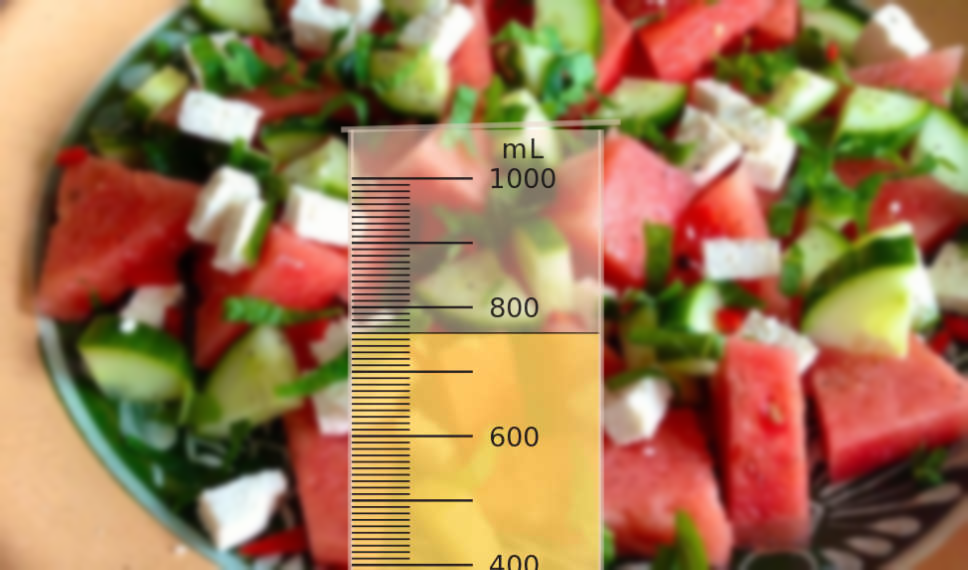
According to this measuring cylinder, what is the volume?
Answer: 760 mL
